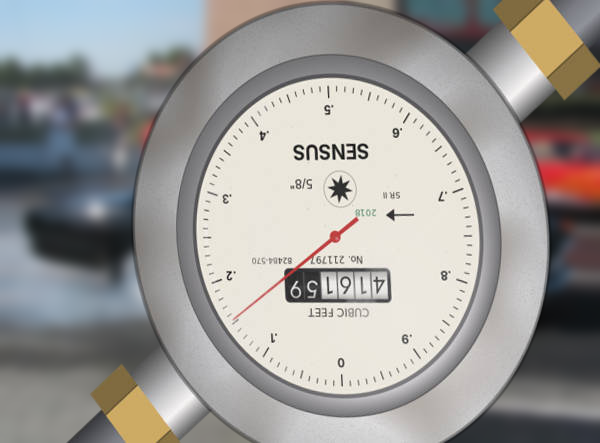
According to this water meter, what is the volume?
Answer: 416159.15 ft³
